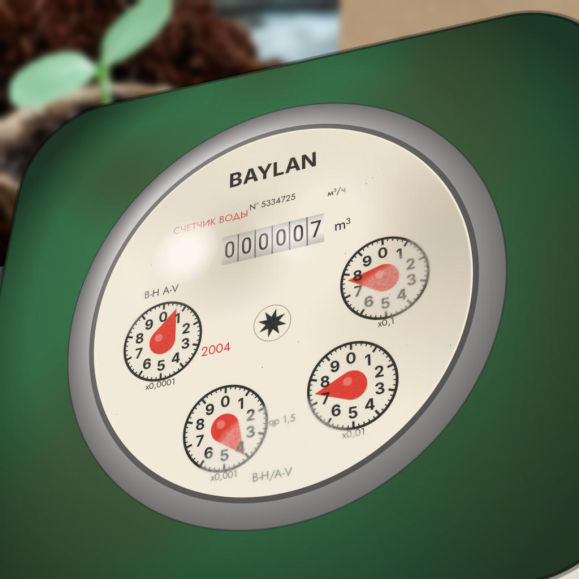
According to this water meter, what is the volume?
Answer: 7.7740 m³
